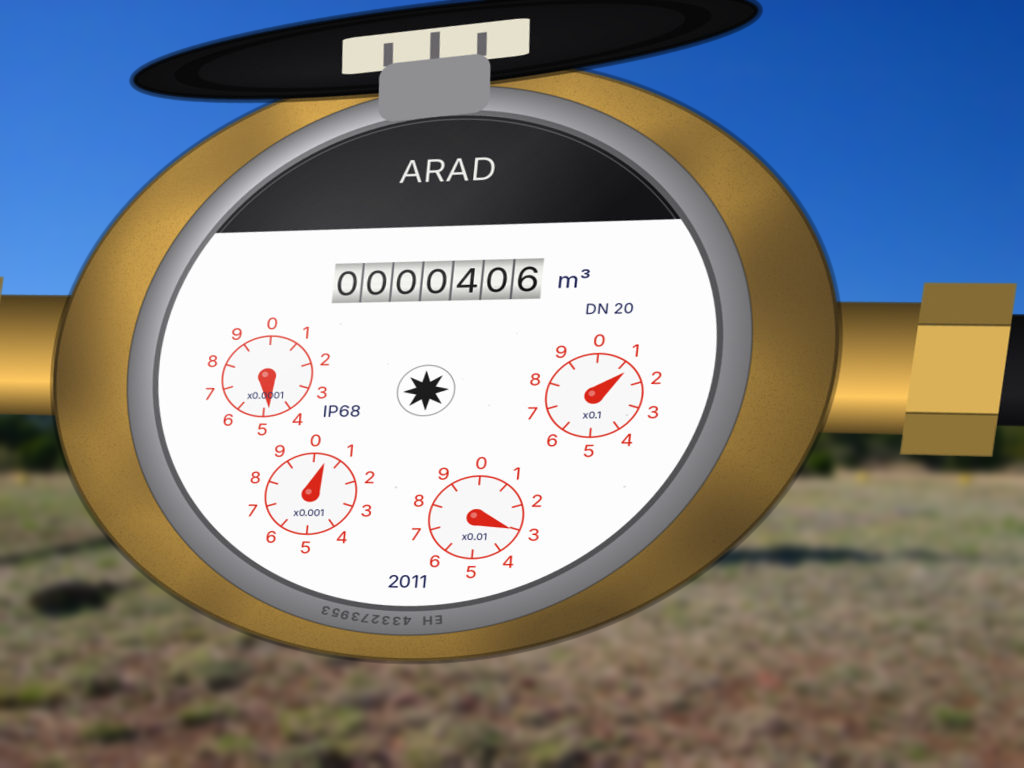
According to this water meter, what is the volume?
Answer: 406.1304 m³
